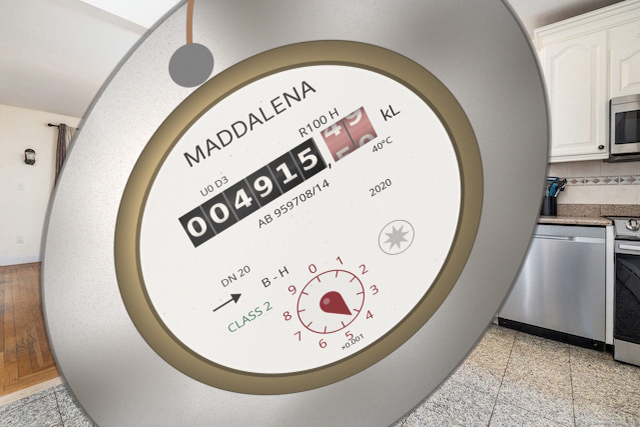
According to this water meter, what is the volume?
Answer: 4915.494 kL
